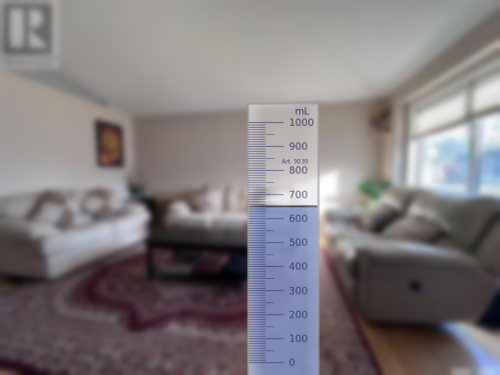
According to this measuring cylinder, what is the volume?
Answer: 650 mL
